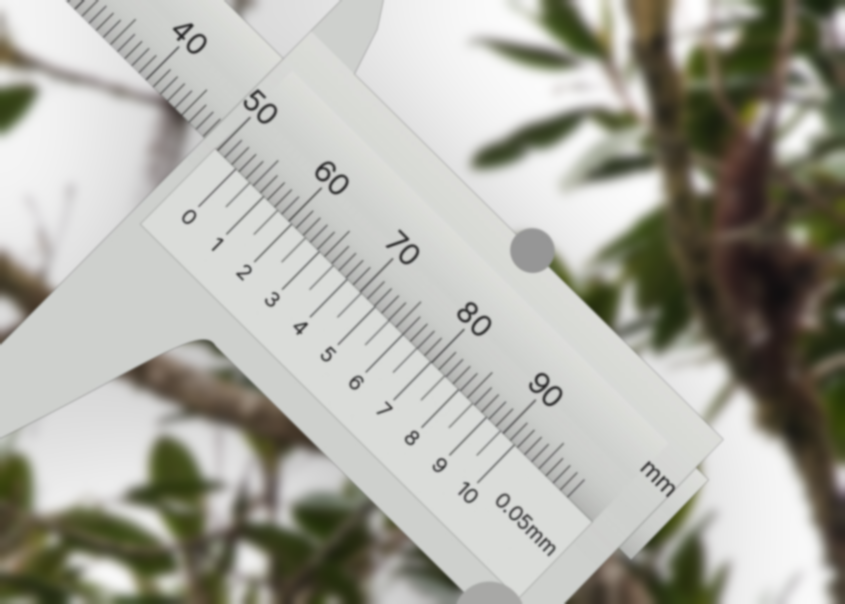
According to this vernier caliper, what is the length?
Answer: 52.6 mm
